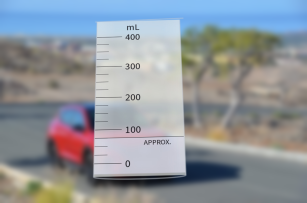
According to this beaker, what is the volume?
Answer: 75 mL
